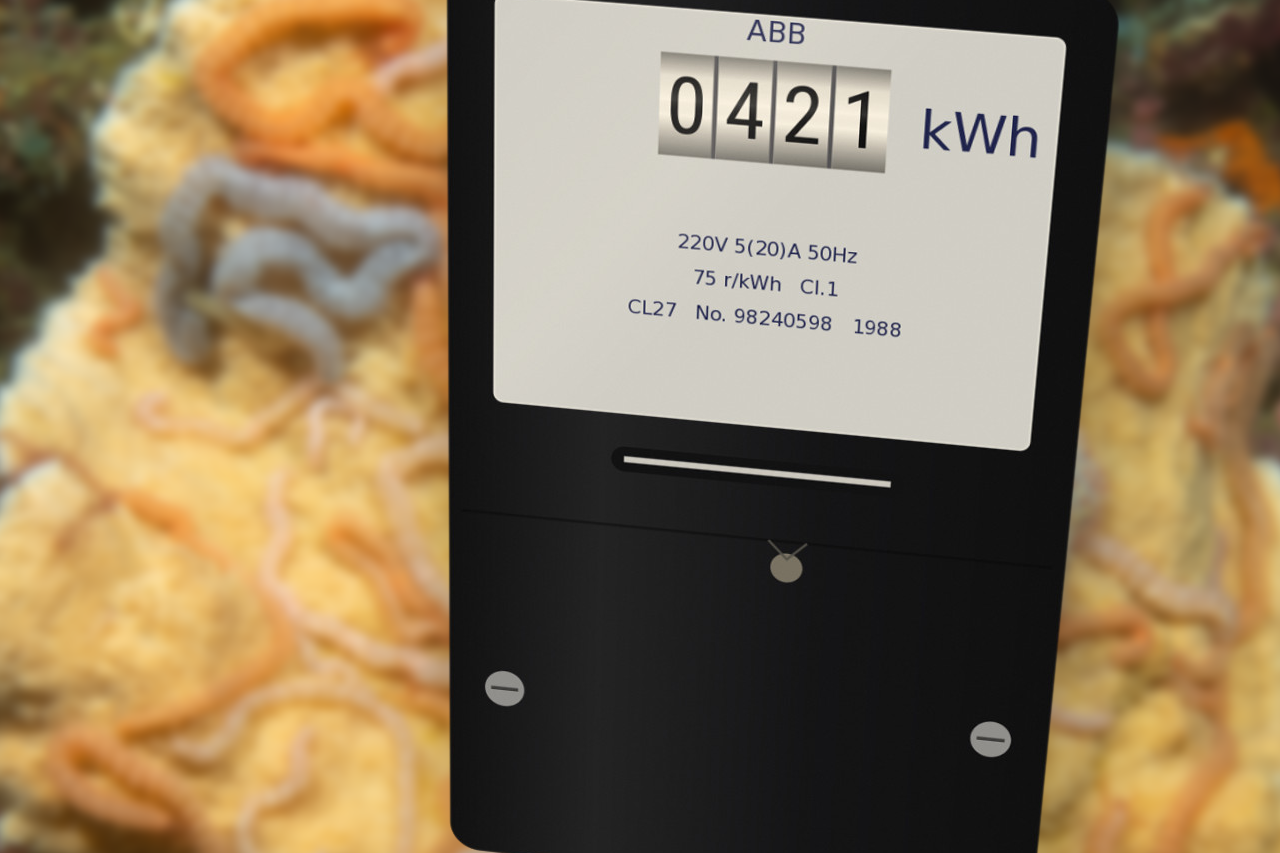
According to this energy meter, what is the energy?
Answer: 421 kWh
